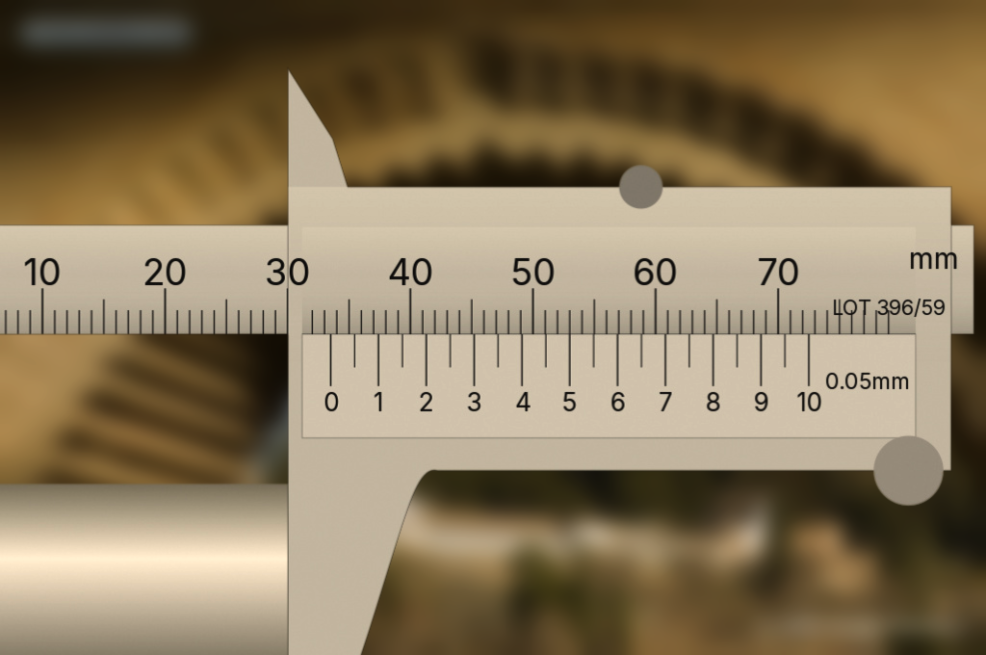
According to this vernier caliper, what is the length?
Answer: 33.5 mm
